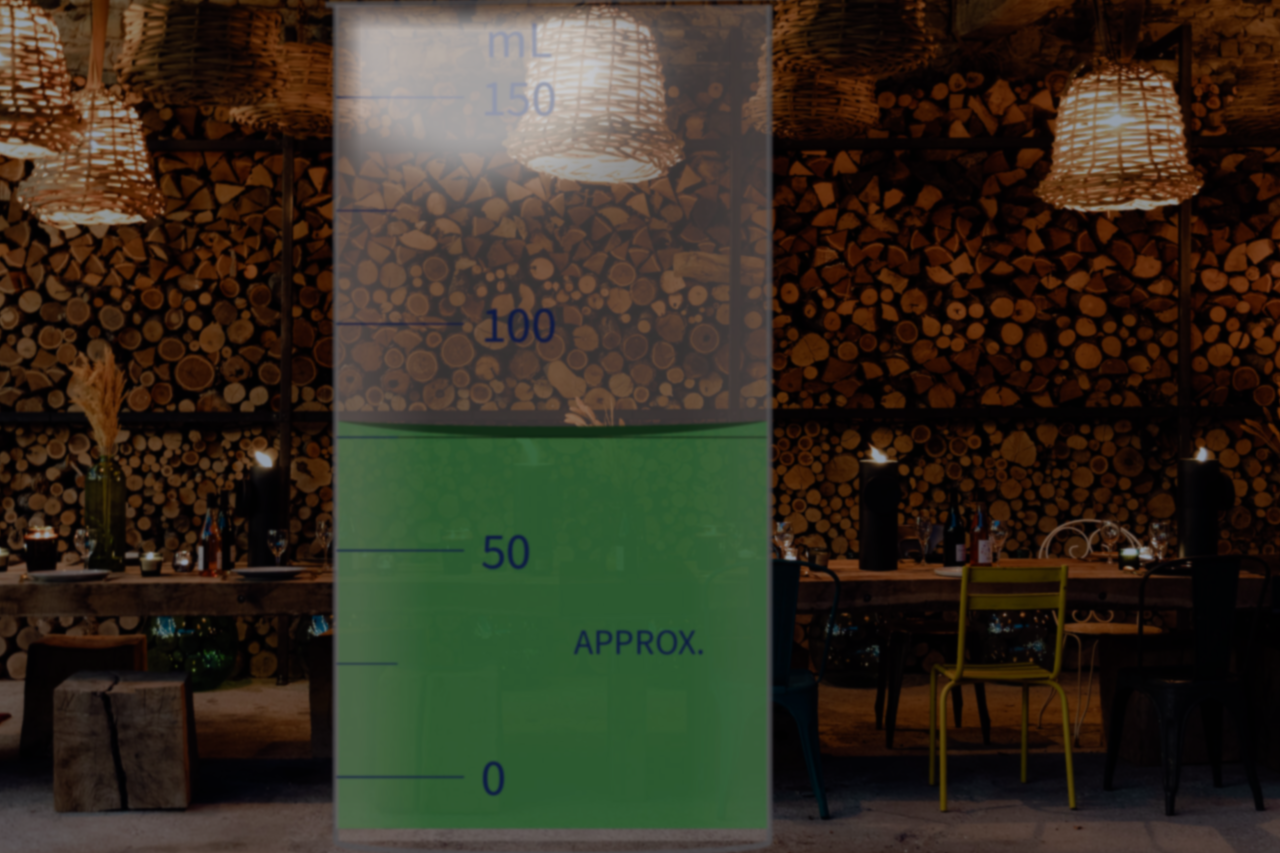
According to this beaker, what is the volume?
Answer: 75 mL
